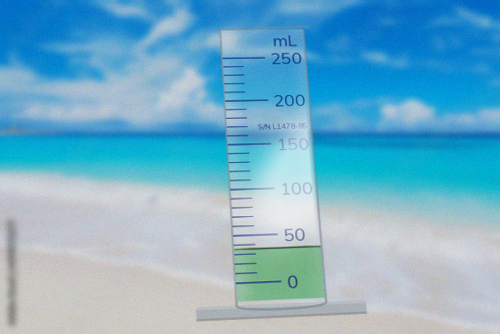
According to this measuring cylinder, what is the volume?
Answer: 35 mL
